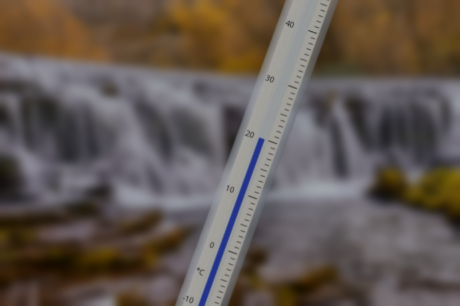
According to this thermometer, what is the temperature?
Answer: 20 °C
